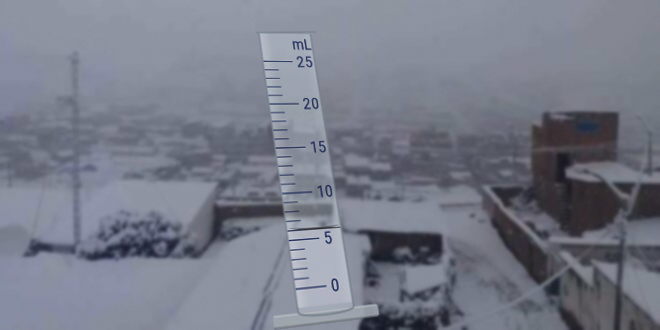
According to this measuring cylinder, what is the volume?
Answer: 6 mL
